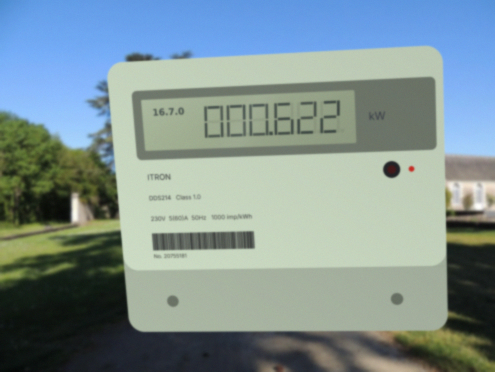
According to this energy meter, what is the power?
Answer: 0.622 kW
